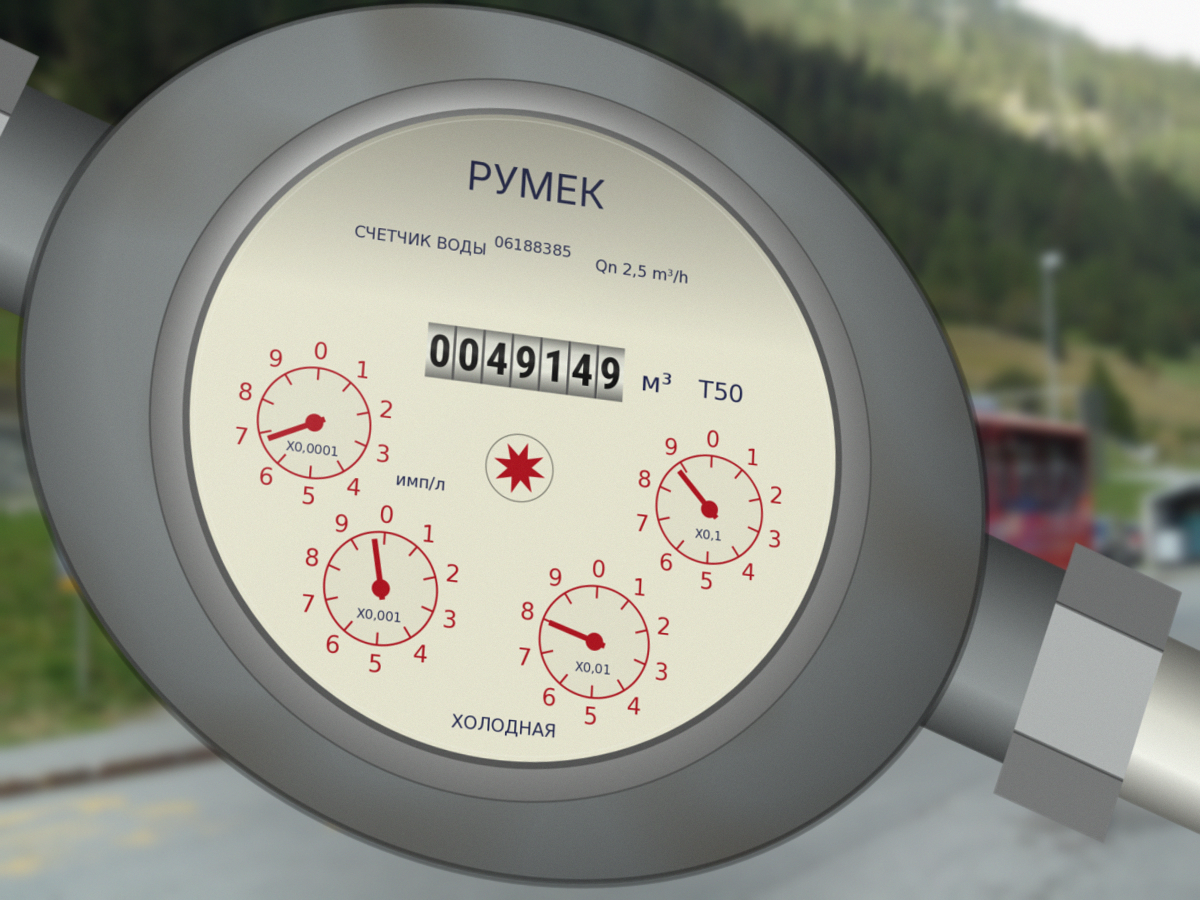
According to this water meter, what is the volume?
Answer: 49149.8796 m³
